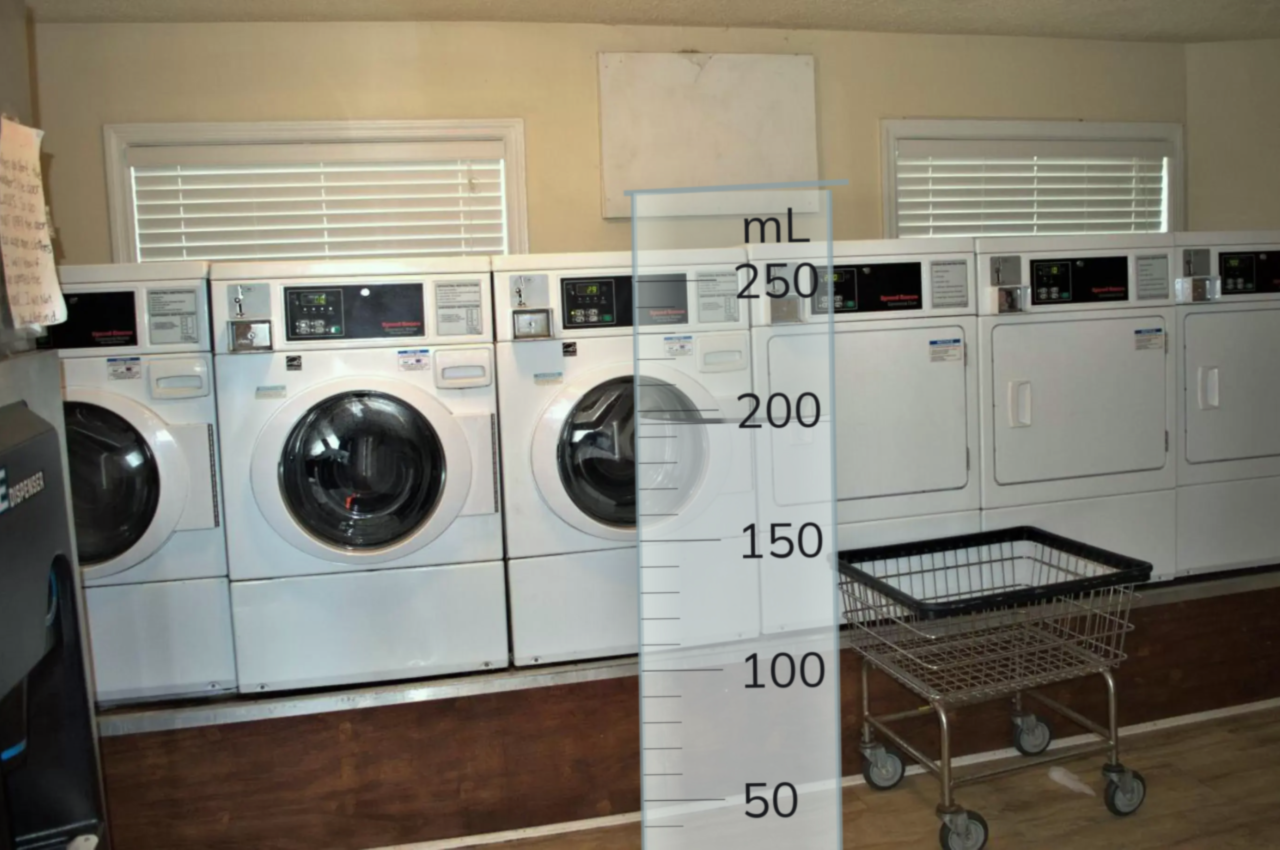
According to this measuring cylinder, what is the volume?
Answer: 195 mL
